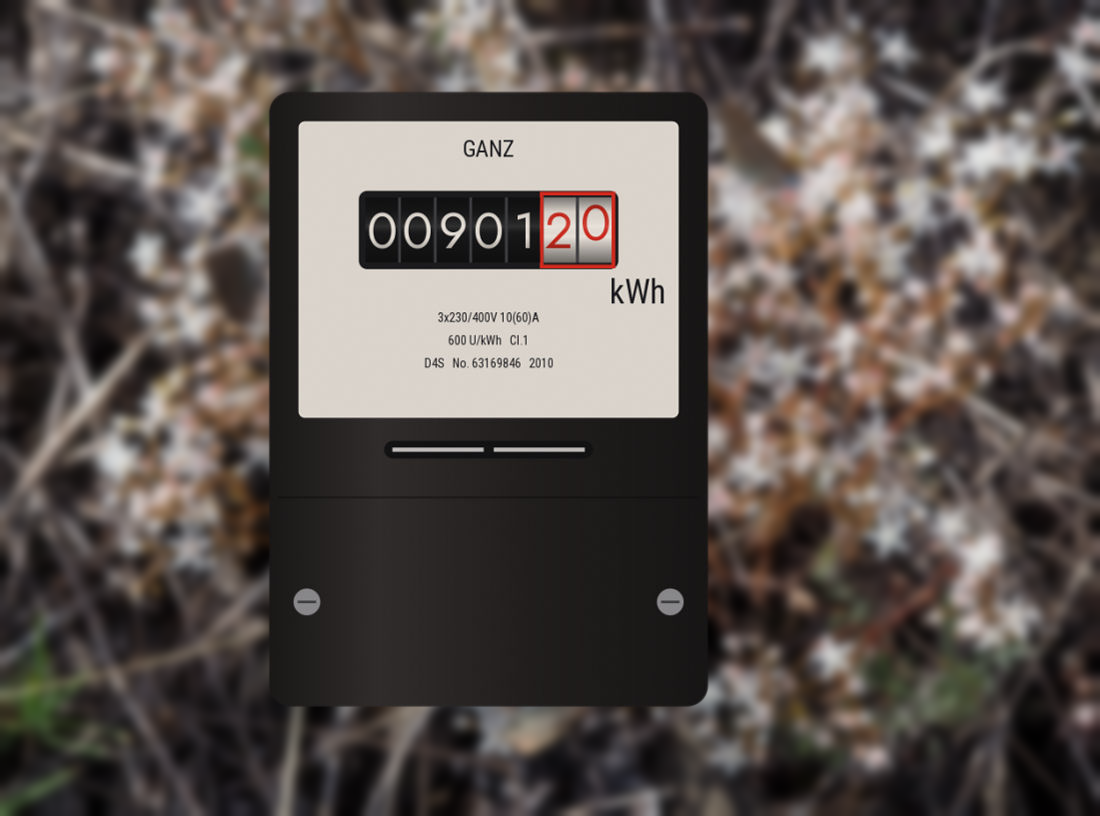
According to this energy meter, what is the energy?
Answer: 901.20 kWh
